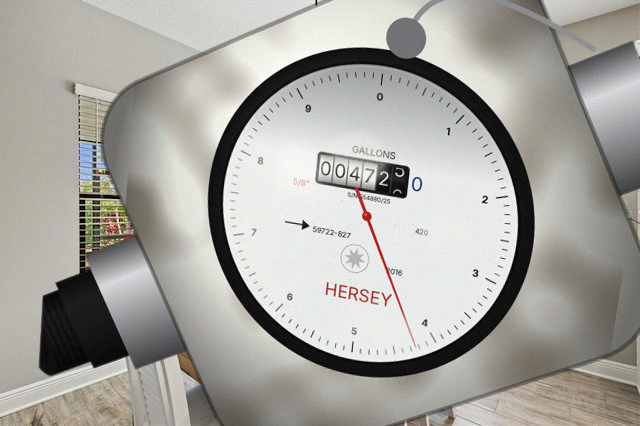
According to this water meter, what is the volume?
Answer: 47254.2 gal
